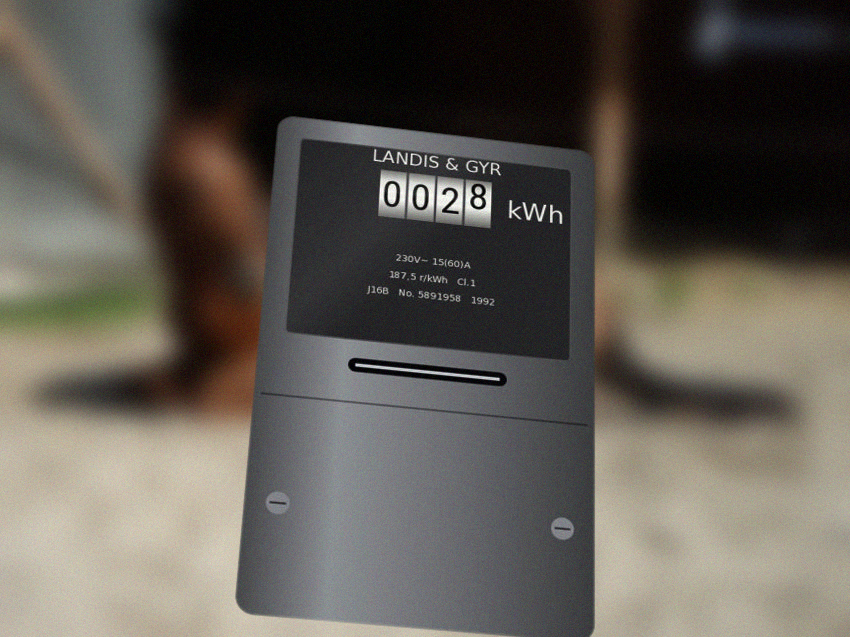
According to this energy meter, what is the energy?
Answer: 28 kWh
